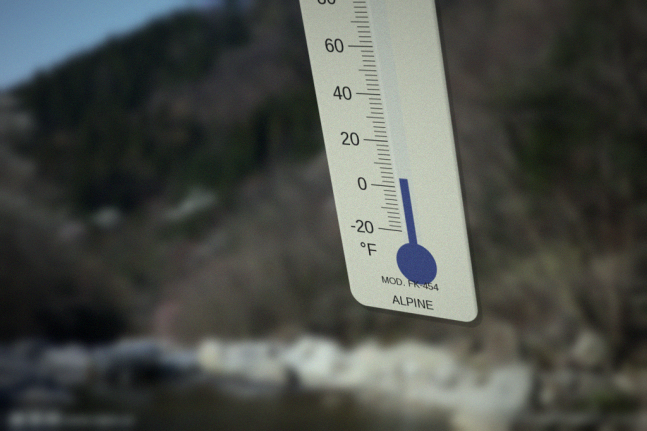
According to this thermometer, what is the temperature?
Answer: 4 °F
